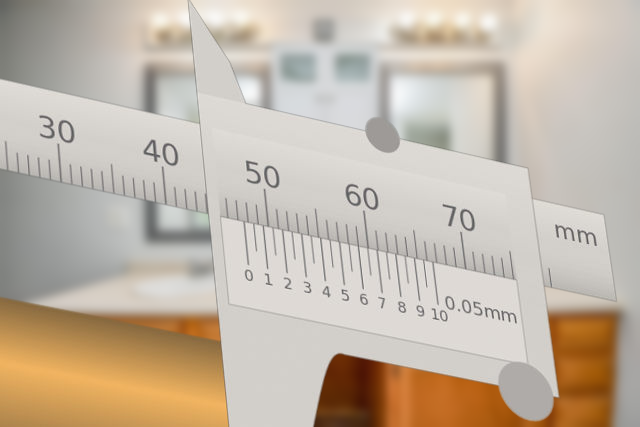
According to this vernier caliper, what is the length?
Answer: 47.6 mm
